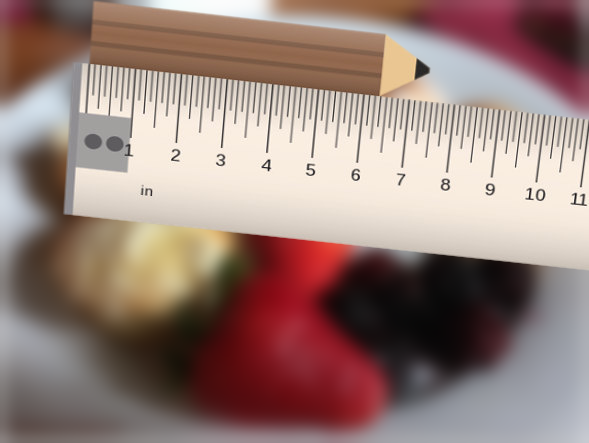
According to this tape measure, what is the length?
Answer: 7.375 in
